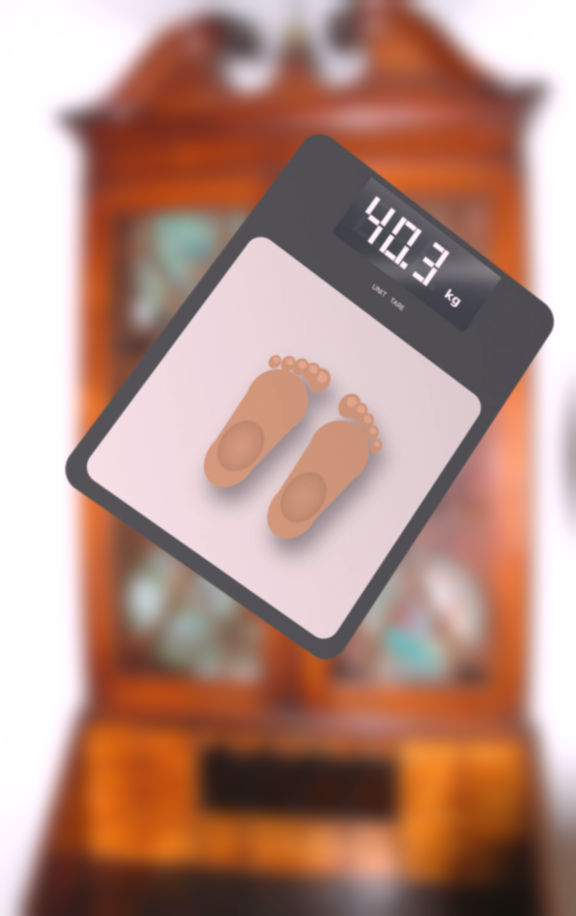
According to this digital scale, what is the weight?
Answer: 40.3 kg
